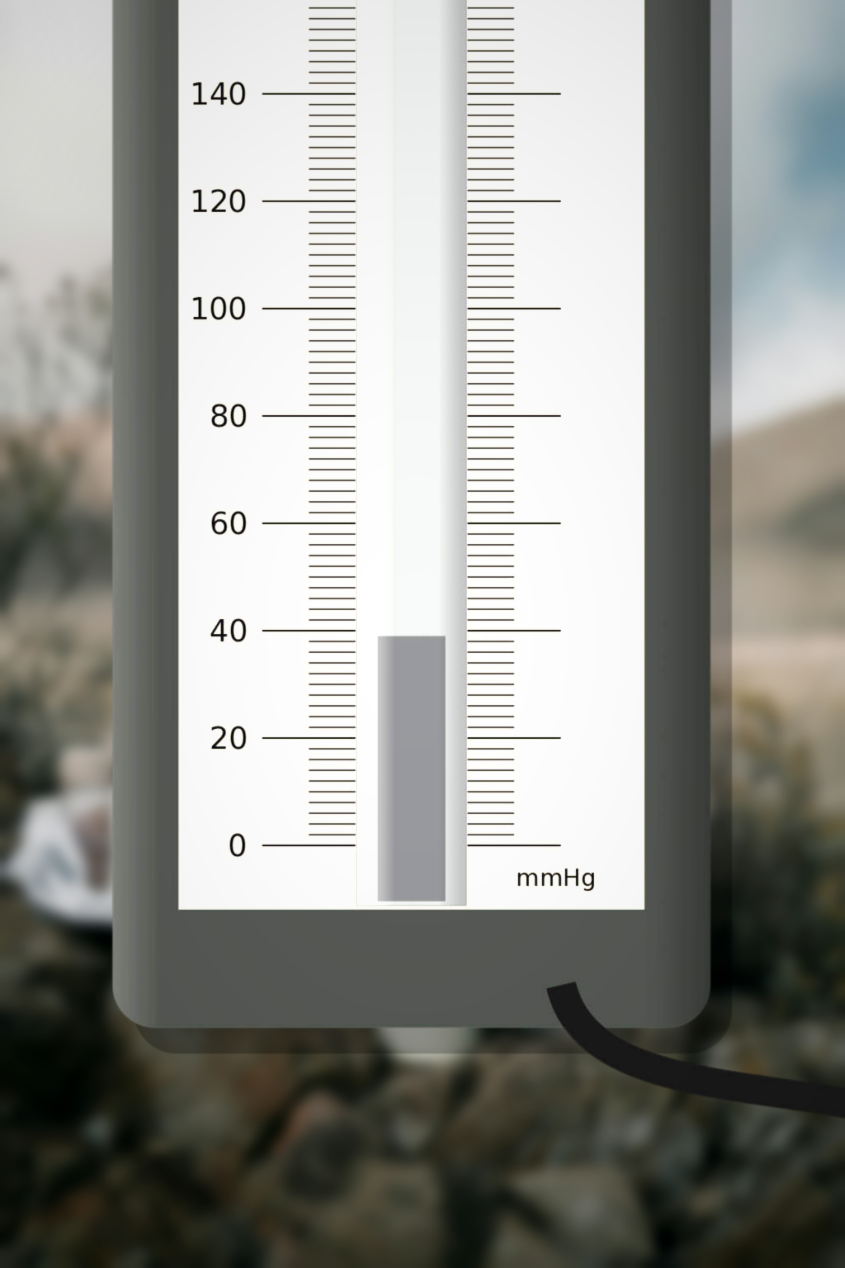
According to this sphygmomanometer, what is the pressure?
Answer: 39 mmHg
